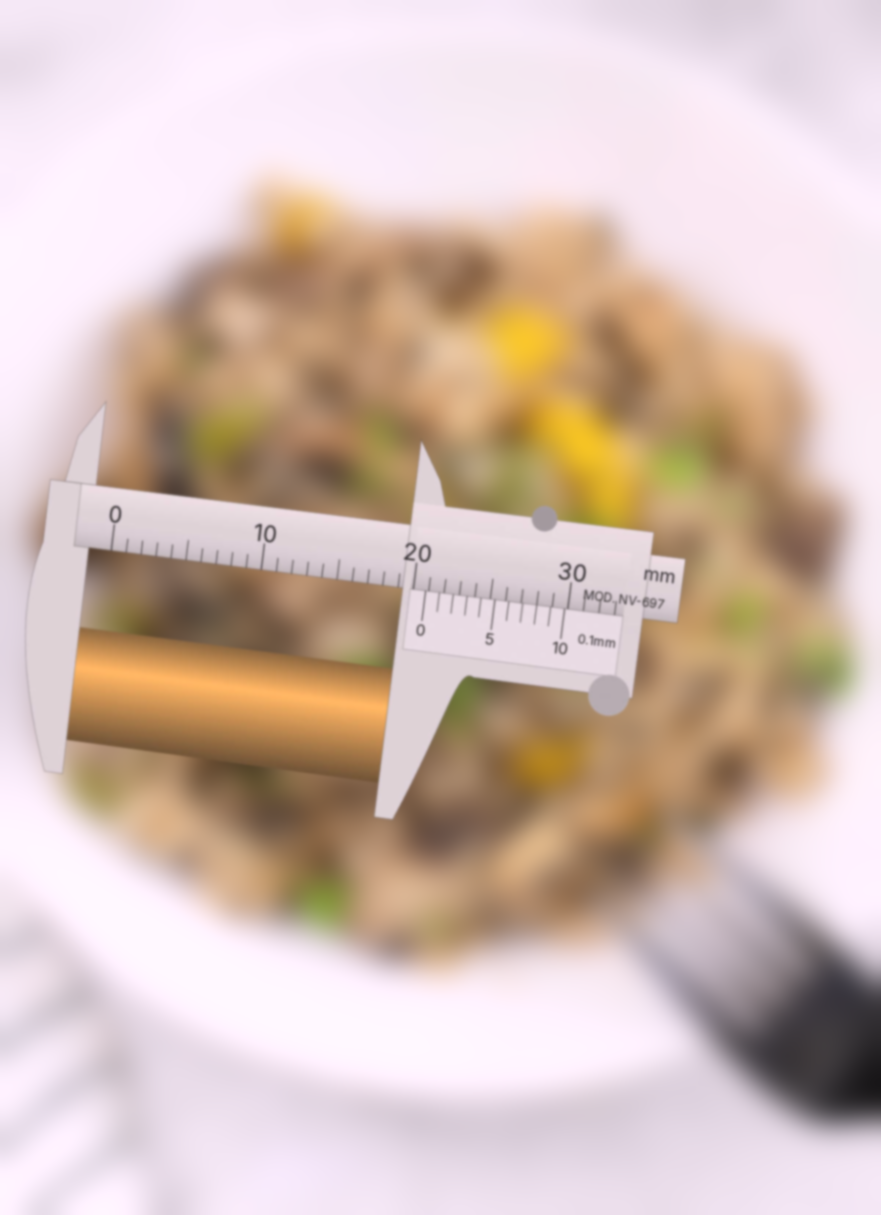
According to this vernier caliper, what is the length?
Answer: 20.8 mm
